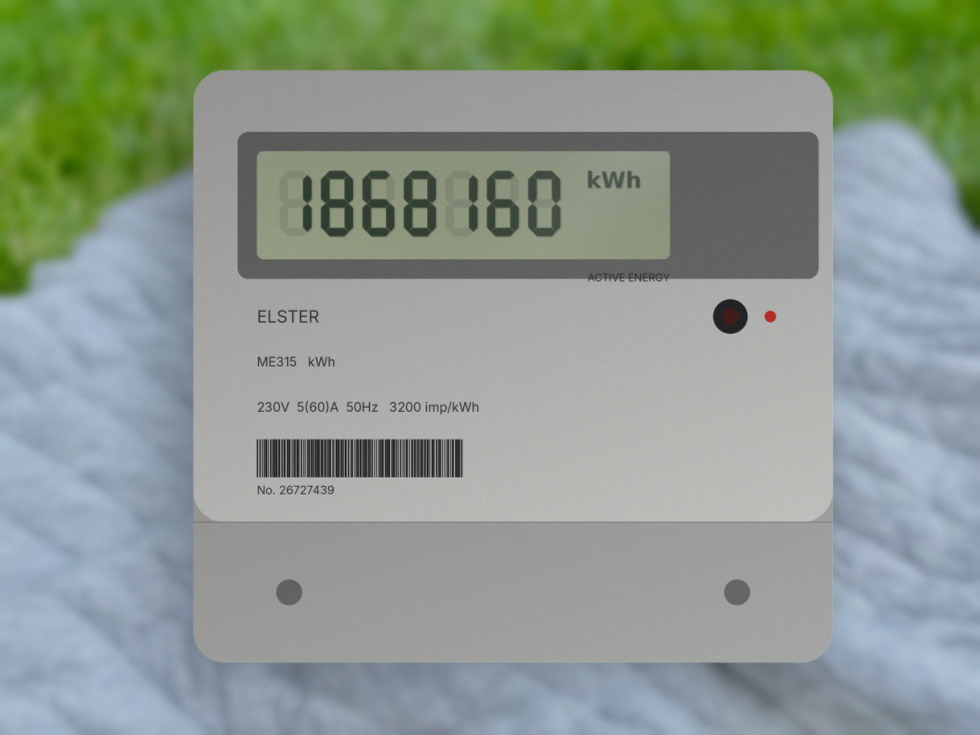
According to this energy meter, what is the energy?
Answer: 1868160 kWh
